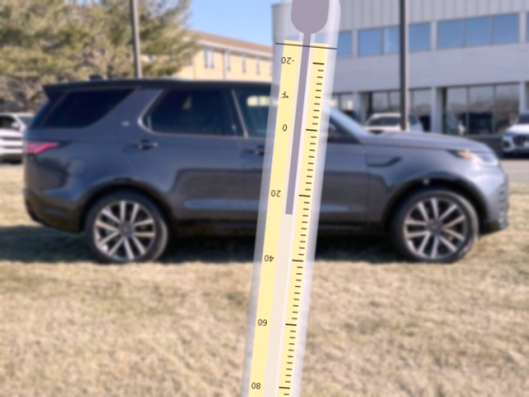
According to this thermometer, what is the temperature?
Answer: 26 °F
